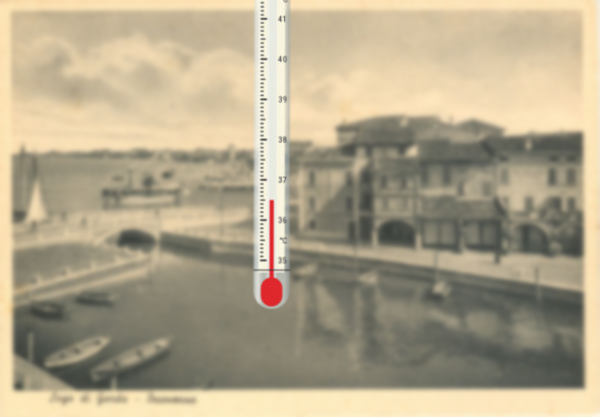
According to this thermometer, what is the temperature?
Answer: 36.5 °C
